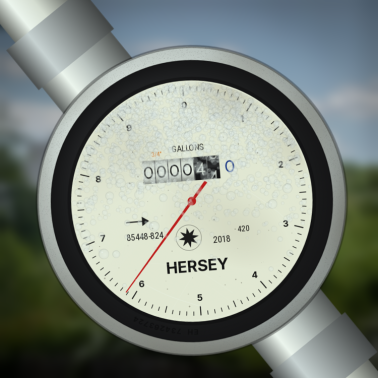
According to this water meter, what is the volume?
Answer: 436.1 gal
